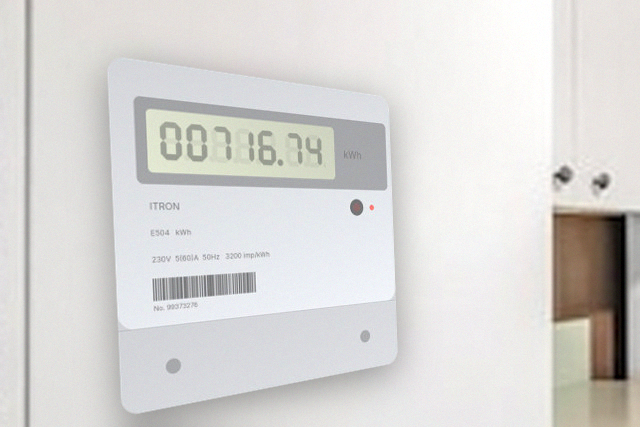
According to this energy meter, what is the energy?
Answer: 716.74 kWh
